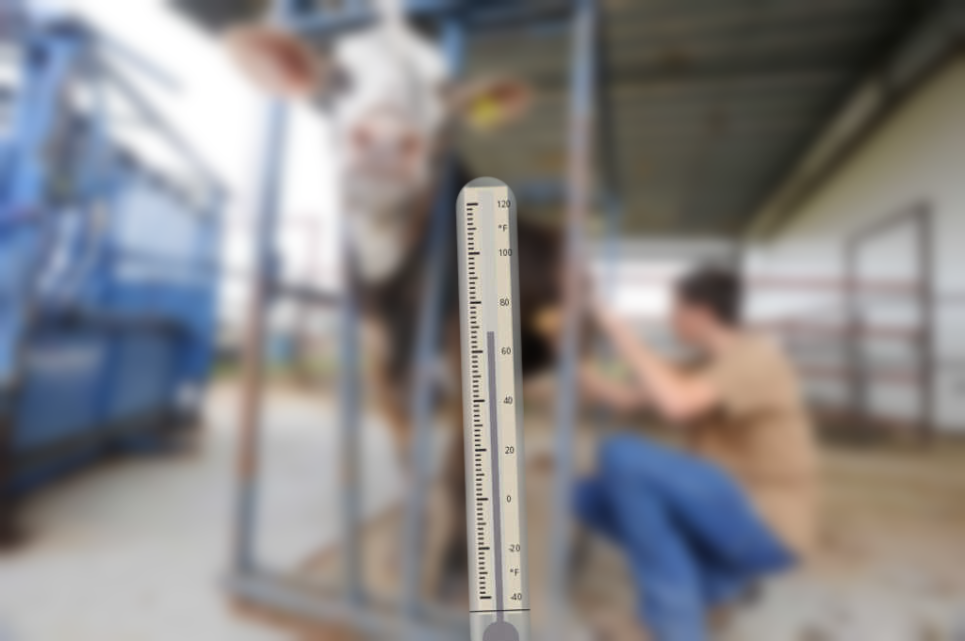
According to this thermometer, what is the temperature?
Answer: 68 °F
